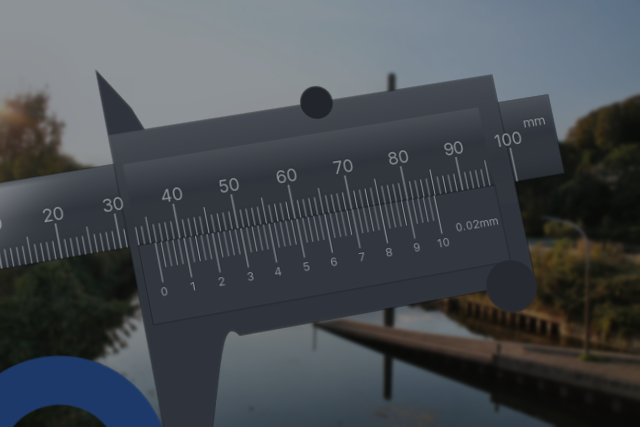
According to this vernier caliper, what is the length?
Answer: 35.8 mm
